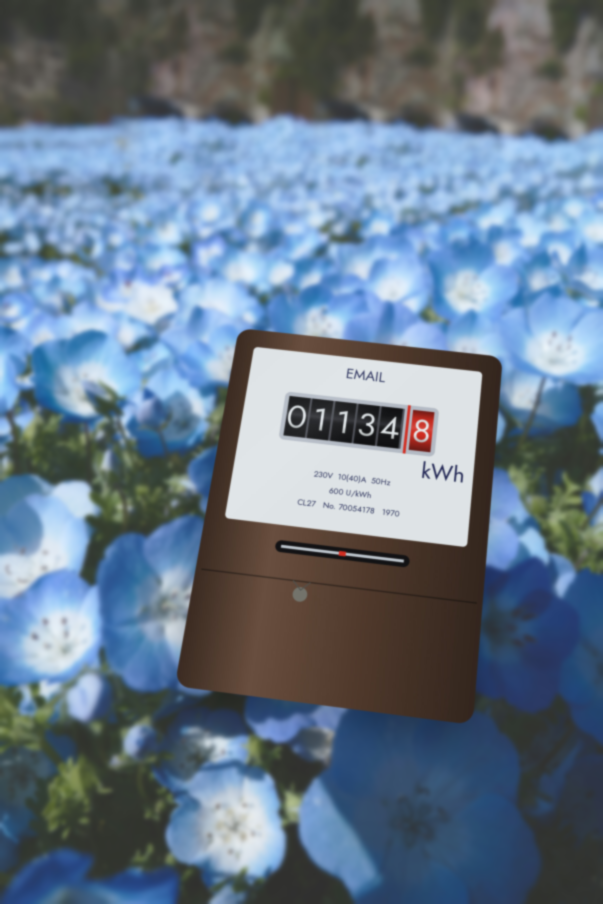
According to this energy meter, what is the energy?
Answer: 1134.8 kWh
